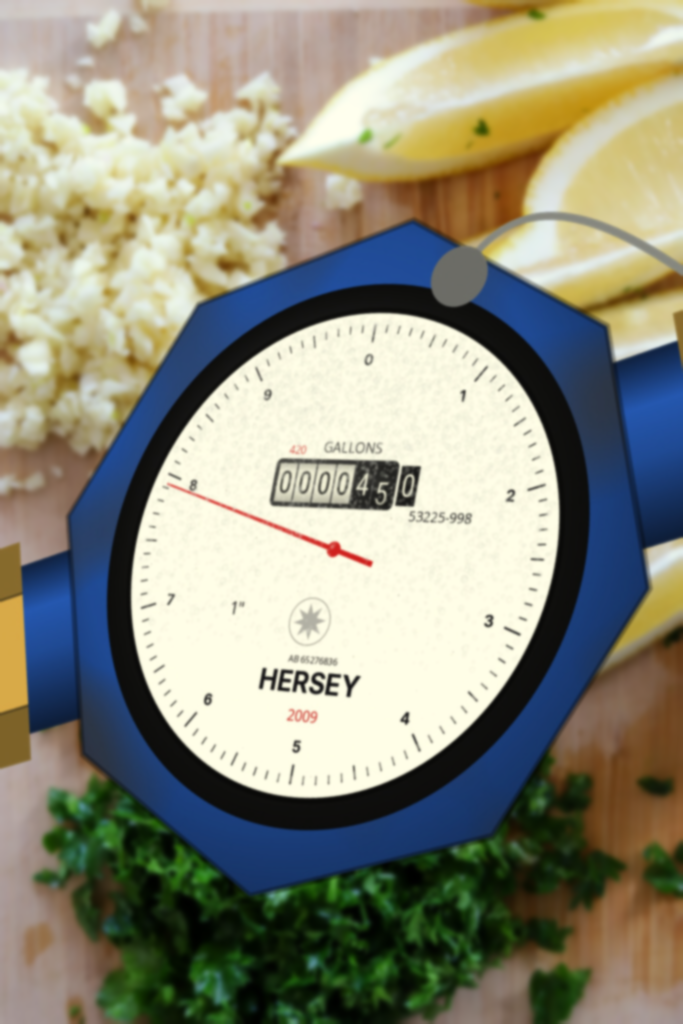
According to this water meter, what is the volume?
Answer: 447.9 gal
